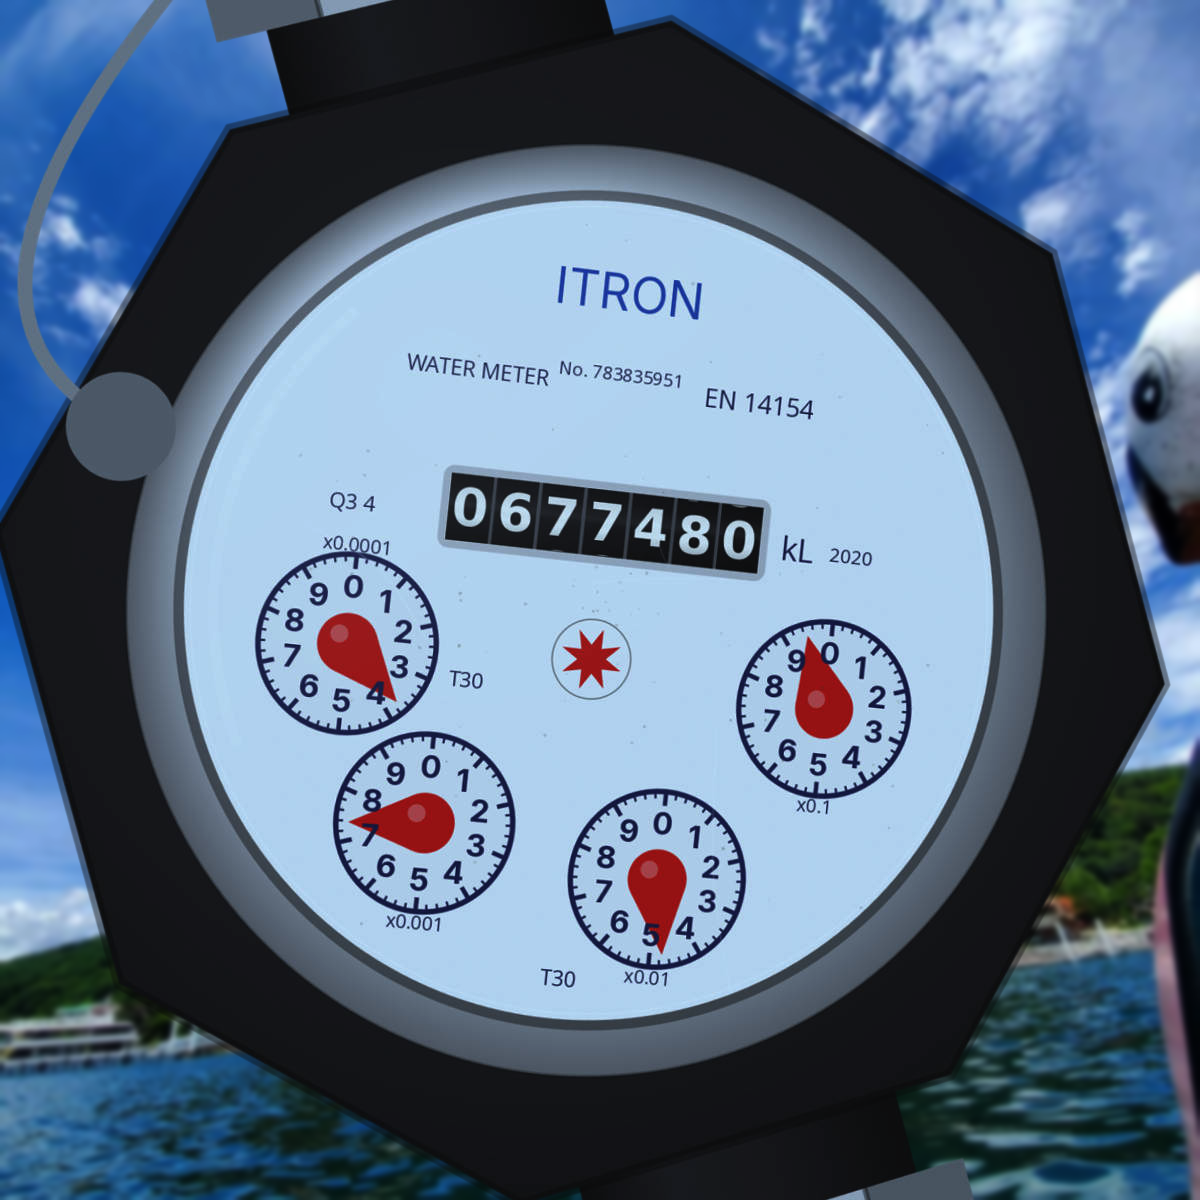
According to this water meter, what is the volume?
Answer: 677479.9473 kL
